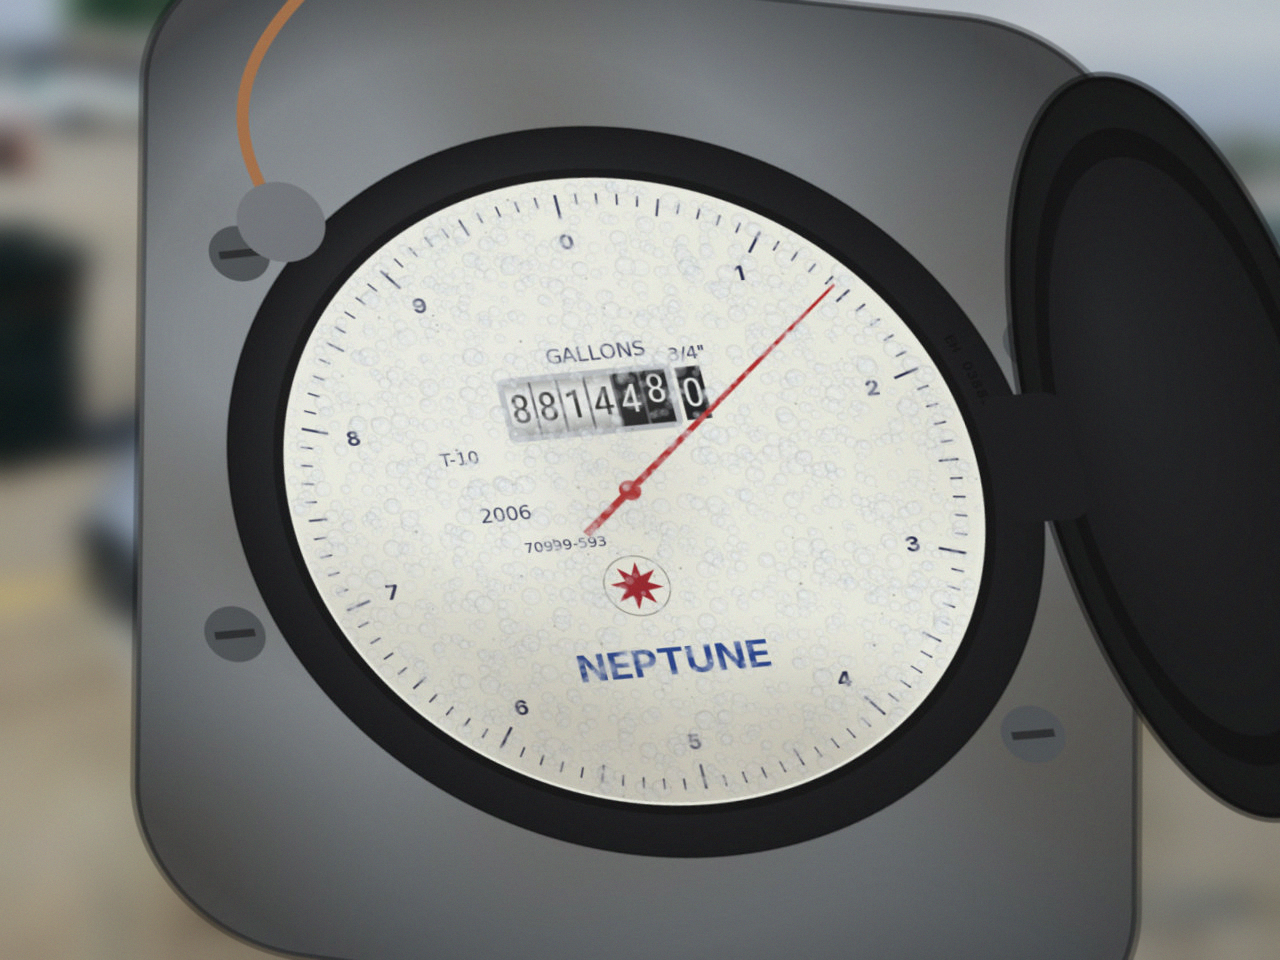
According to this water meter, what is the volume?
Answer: 8814481.4 gal
